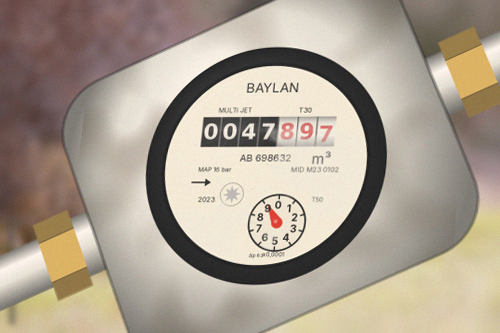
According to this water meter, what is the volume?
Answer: 47.8969 m³
